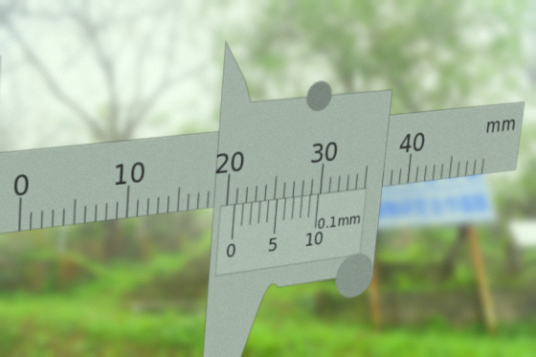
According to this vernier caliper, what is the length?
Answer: 20.8 mm
